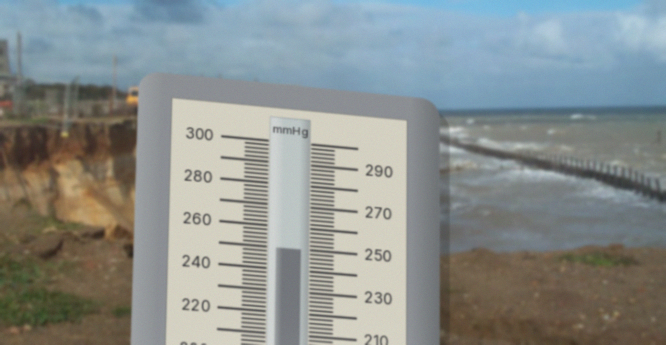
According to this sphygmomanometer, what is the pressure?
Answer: 250 mmHg
